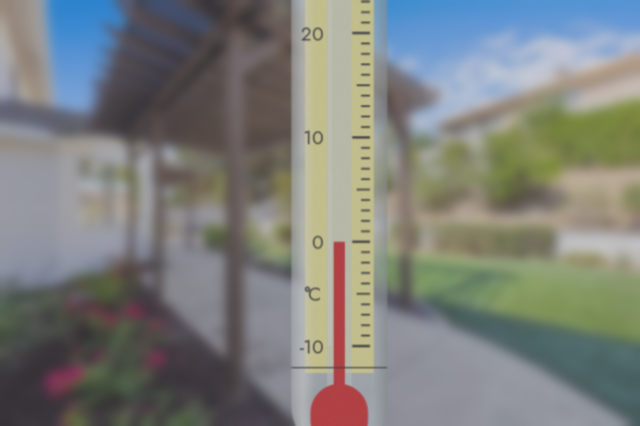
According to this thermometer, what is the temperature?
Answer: 0 °C
